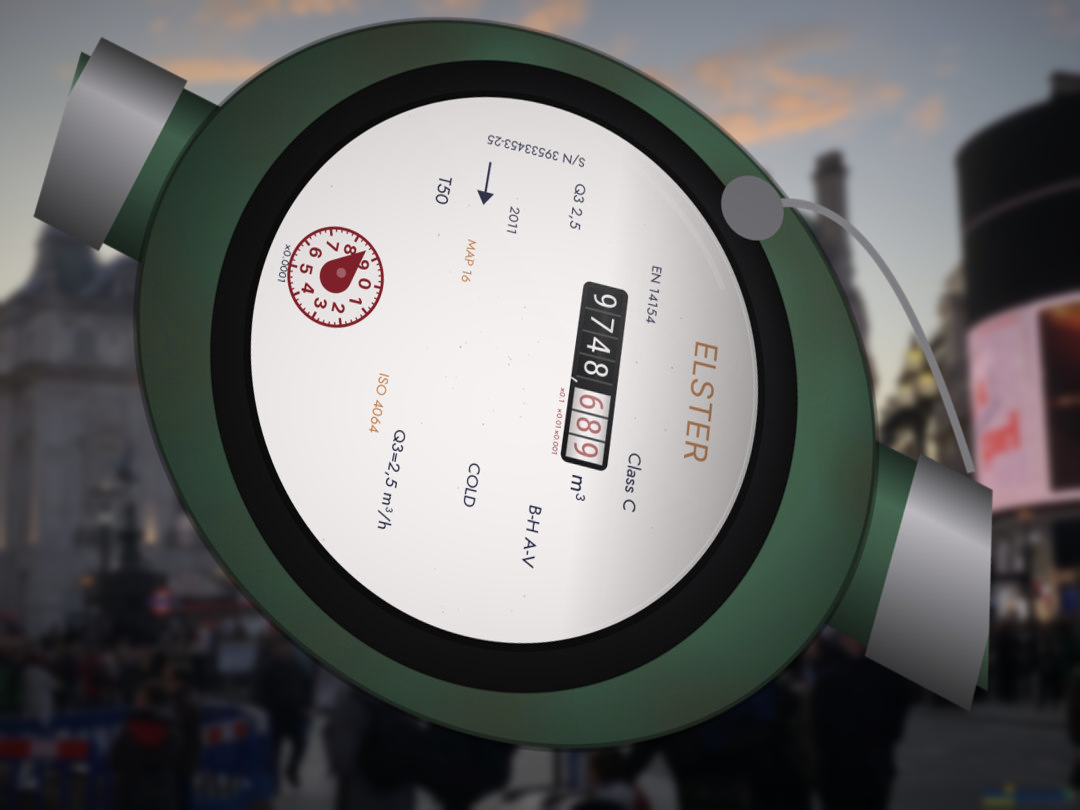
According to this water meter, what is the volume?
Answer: 9748.6898 m³
